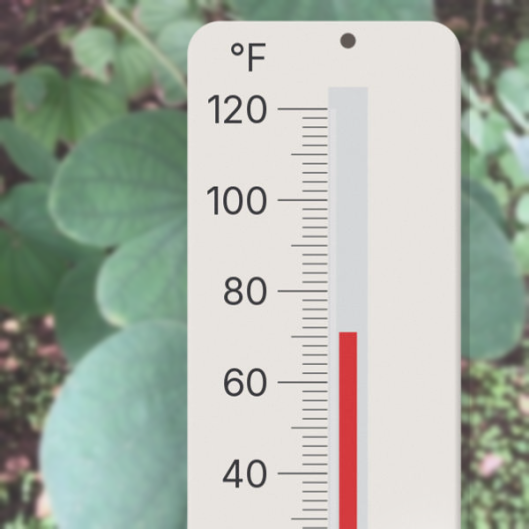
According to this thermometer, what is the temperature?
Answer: 71 °F
